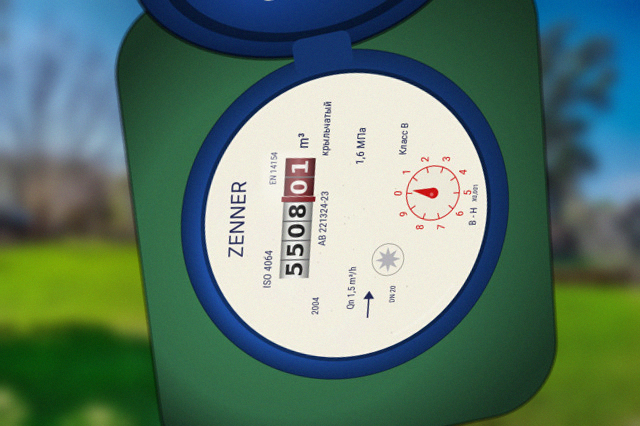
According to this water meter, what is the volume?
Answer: 5508.010 m³
